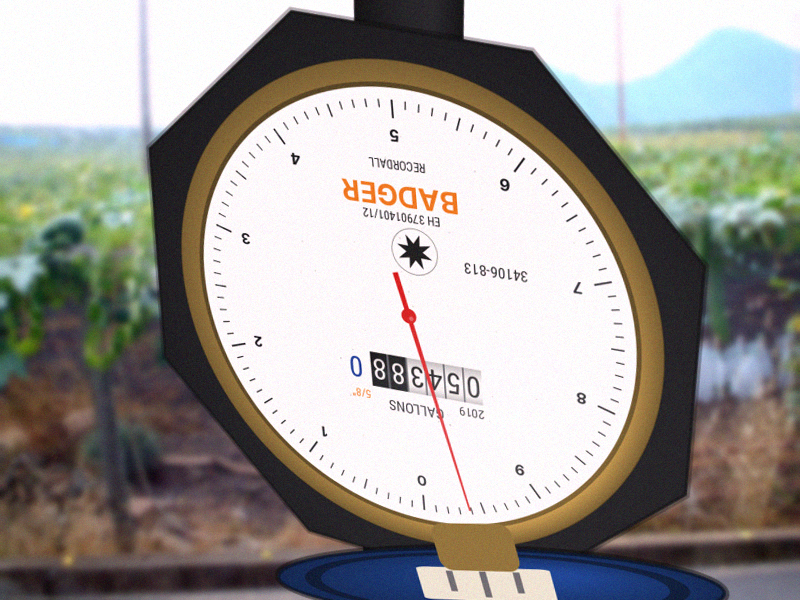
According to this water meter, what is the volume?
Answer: 543879.6 gal
